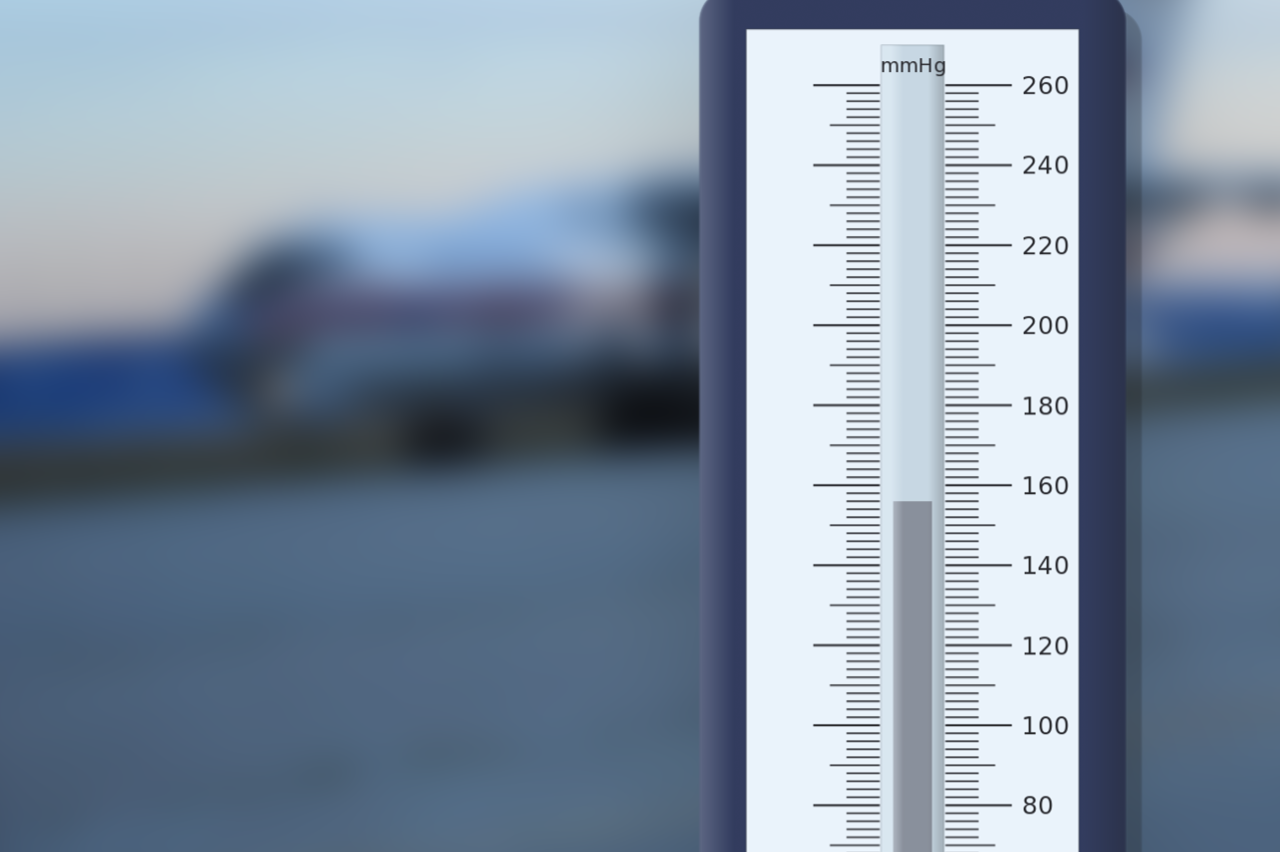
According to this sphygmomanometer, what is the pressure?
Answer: 156 mmHg
